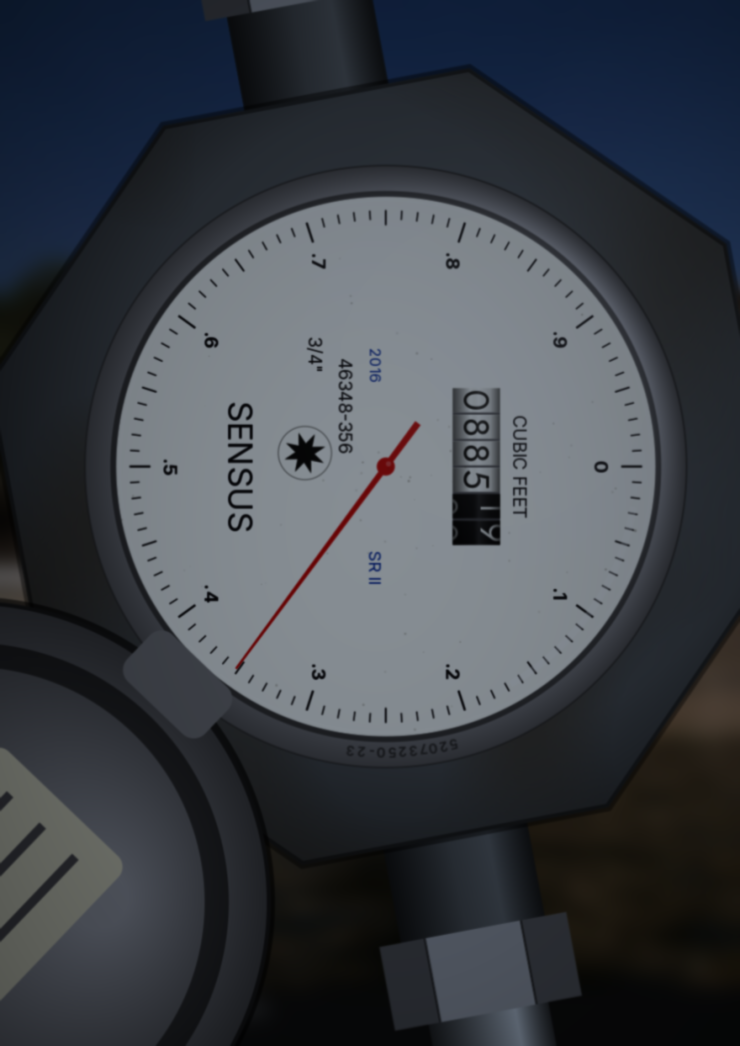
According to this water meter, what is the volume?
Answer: 88519.35 ft³
